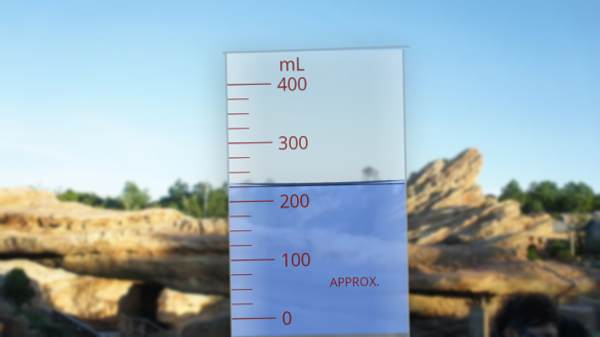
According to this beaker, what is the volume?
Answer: 225 mL
